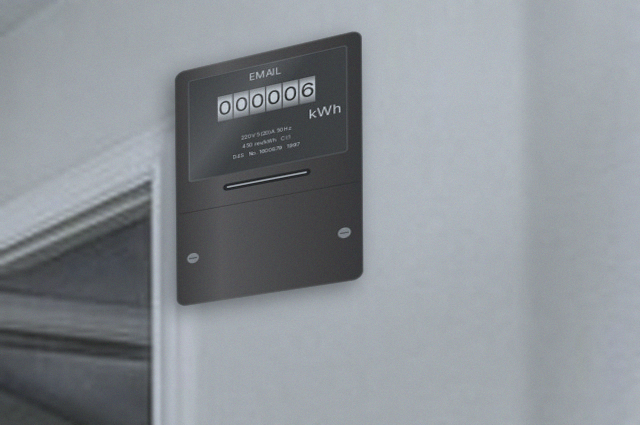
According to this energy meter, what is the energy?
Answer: 6 kWh
